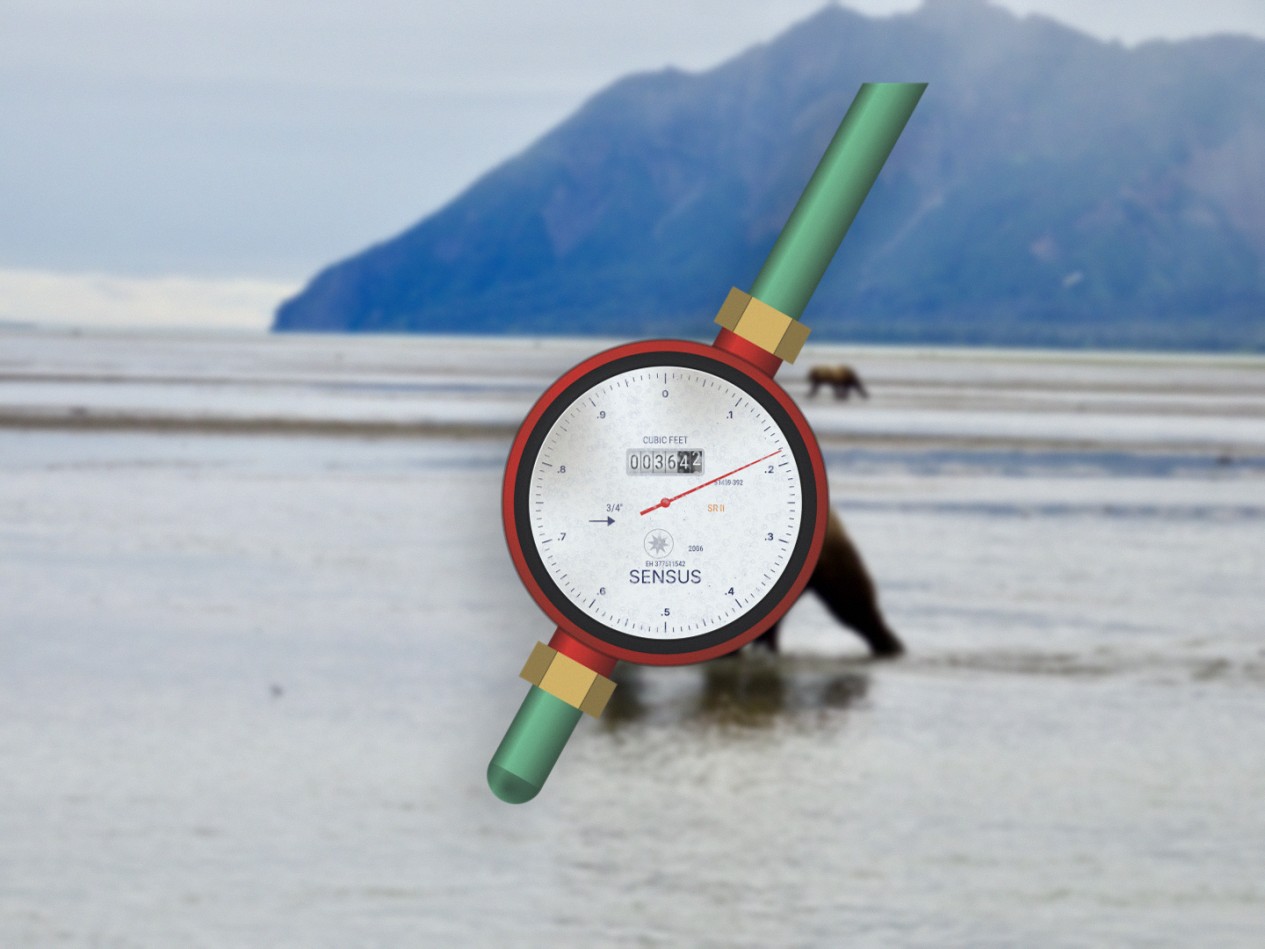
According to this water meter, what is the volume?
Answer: 3642.18 ft³
